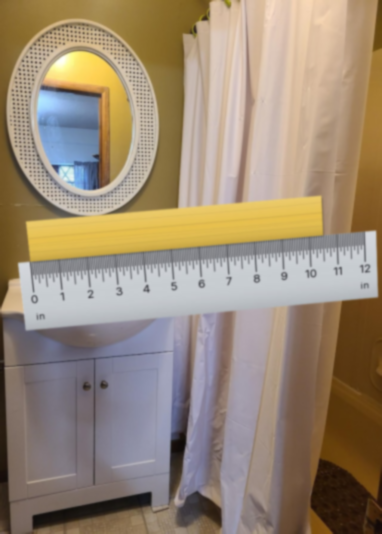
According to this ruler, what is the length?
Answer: 10.5 in
